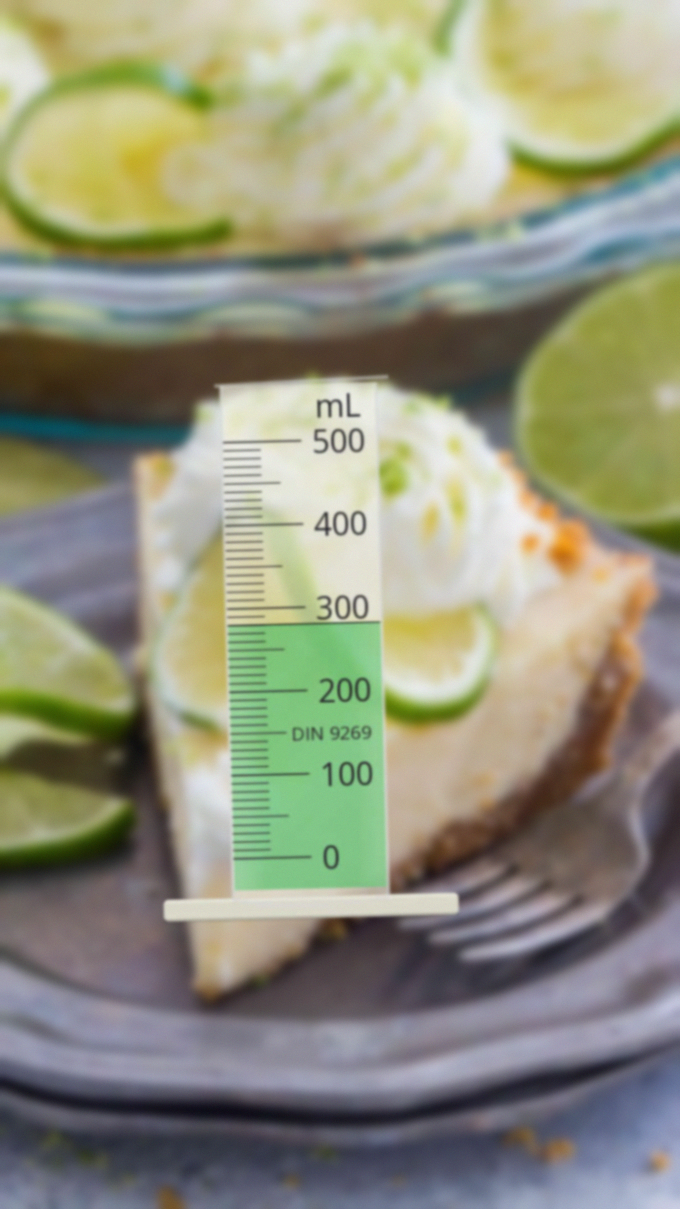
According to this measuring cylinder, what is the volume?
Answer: 280 mL
